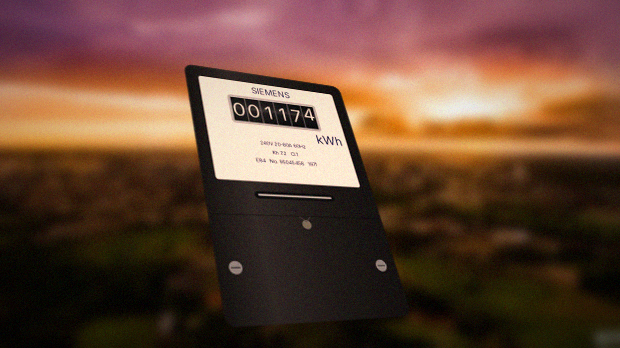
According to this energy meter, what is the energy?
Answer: 1174 kWh
